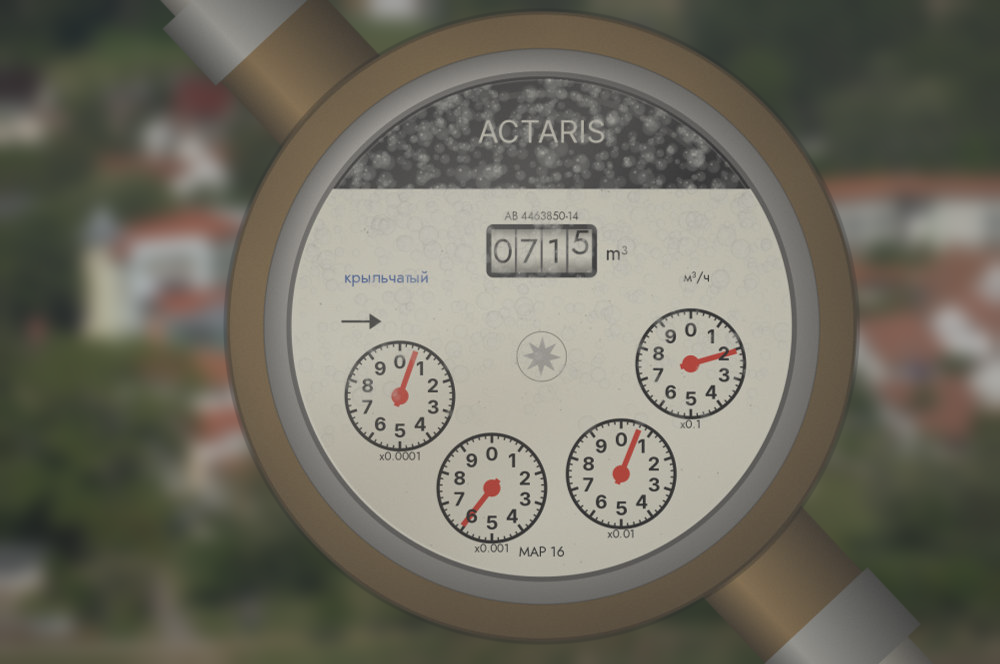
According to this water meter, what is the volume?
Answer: 715.2060 m³
